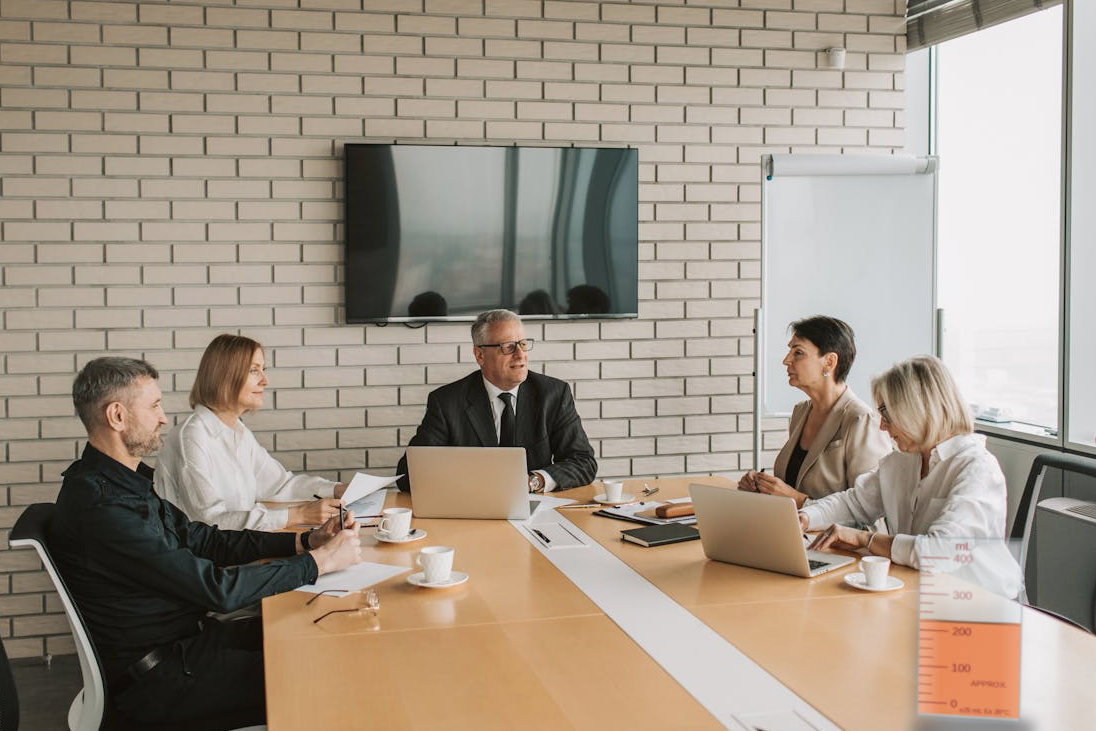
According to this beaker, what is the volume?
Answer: 225 mL
